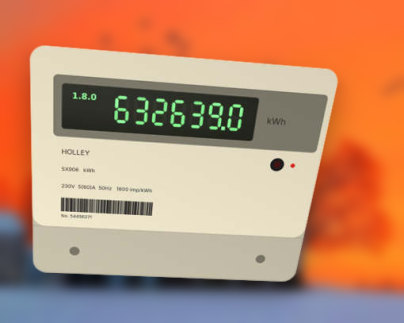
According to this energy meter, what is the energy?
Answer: 632639.0 kWh
